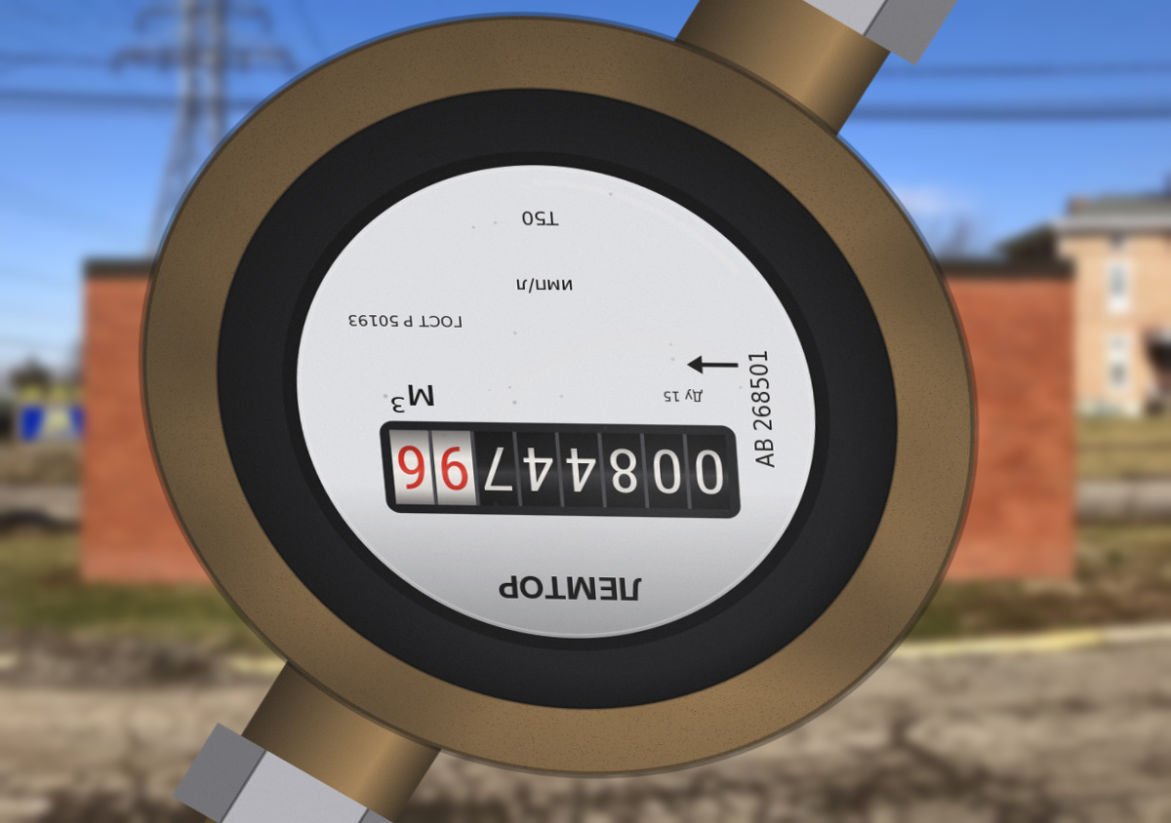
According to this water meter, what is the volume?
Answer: 8447.96 m³
